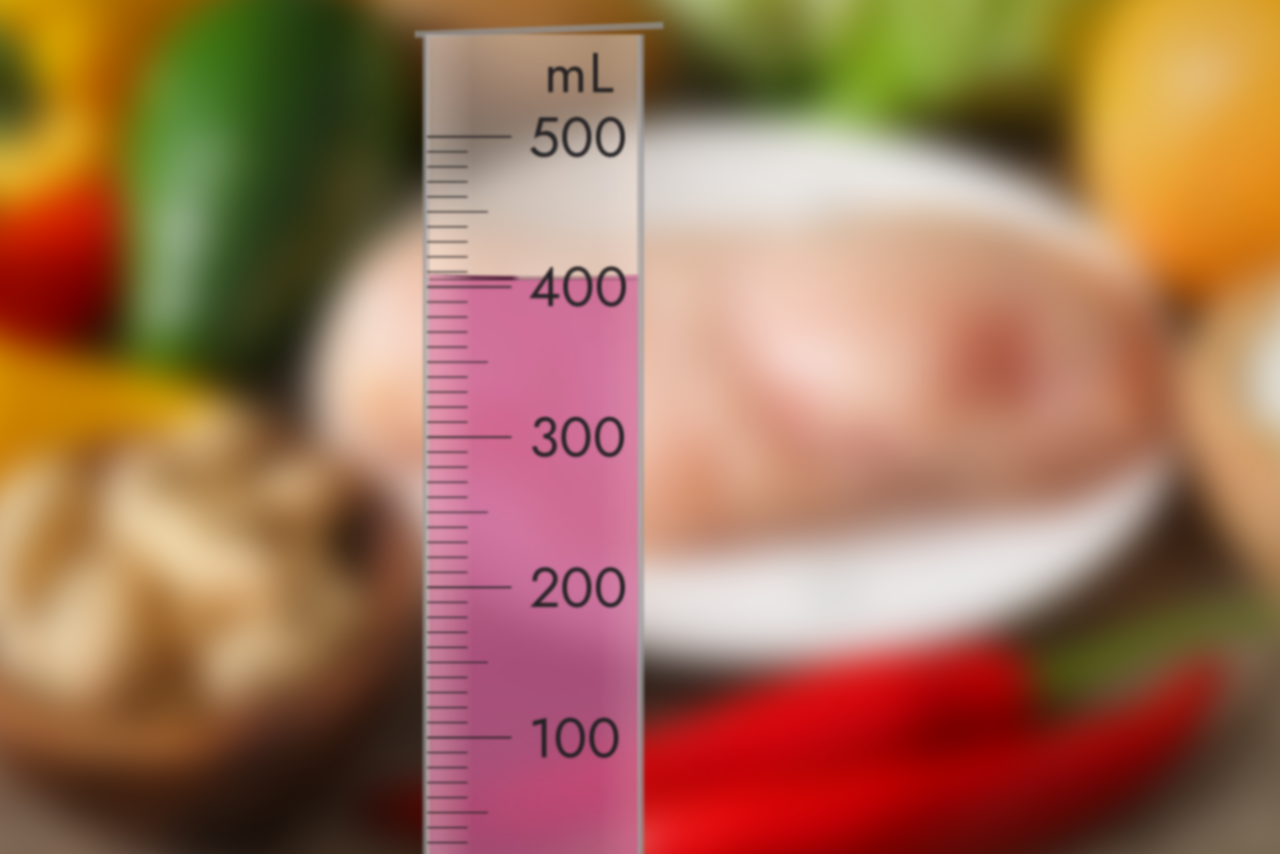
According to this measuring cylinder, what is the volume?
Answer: 405 mL
